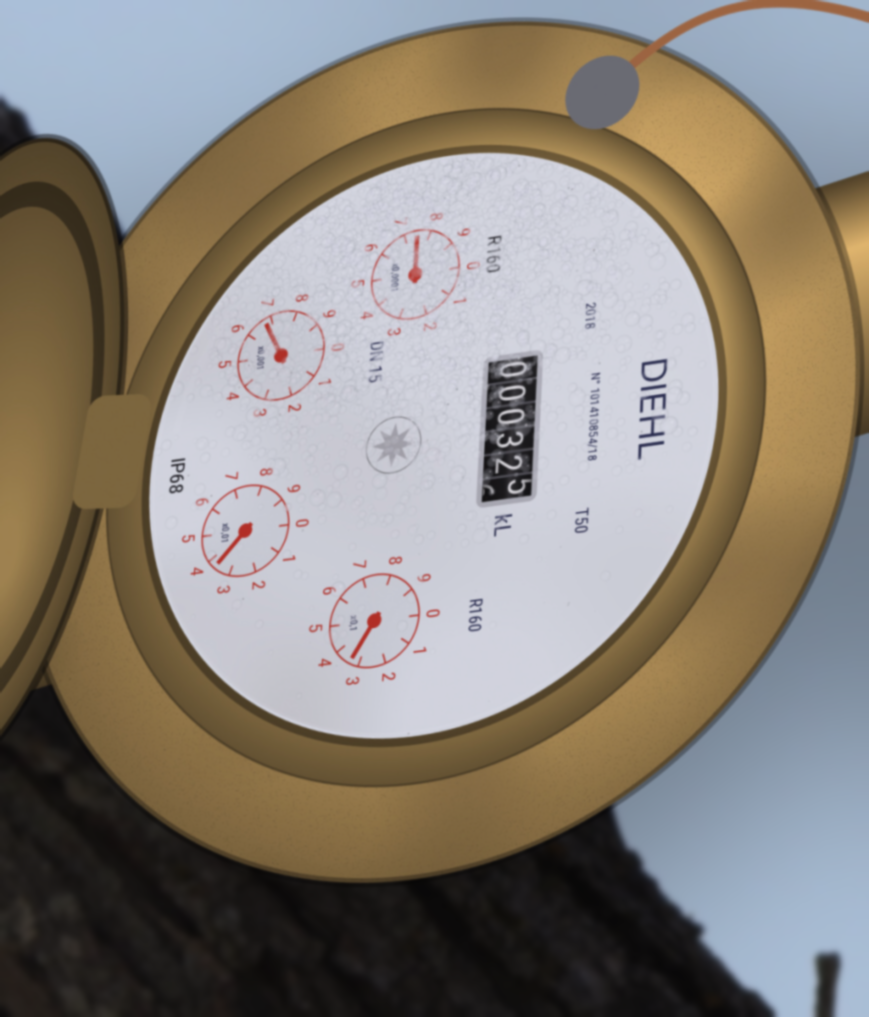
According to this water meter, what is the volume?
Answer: 325.3367 kL
